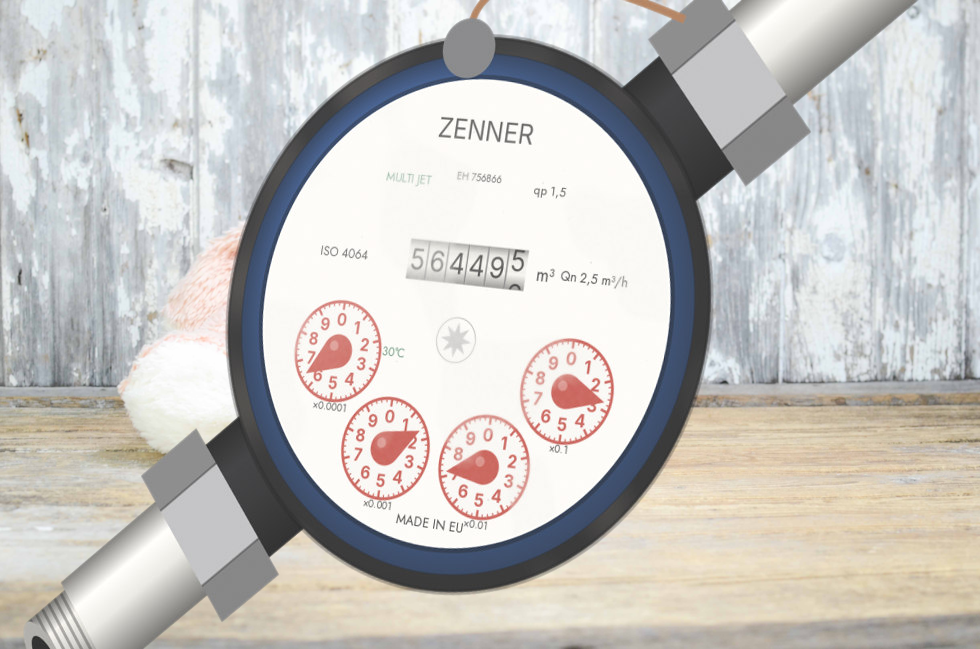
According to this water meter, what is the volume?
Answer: 564495.2716 m³
